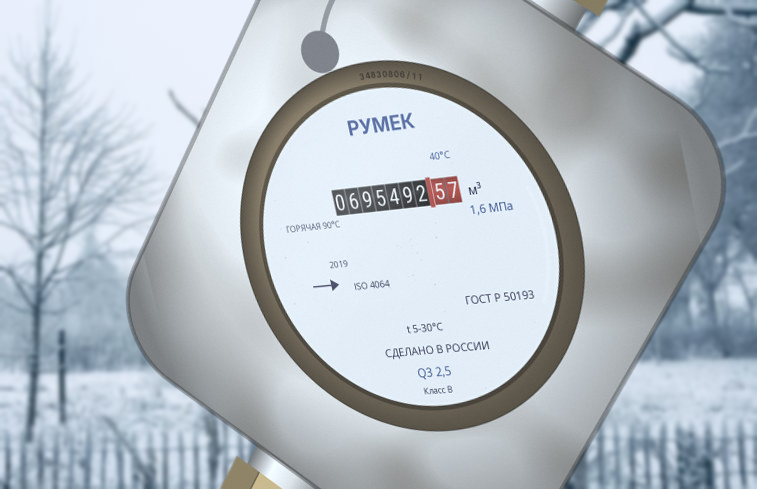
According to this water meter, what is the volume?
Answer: 695492.57 m³
